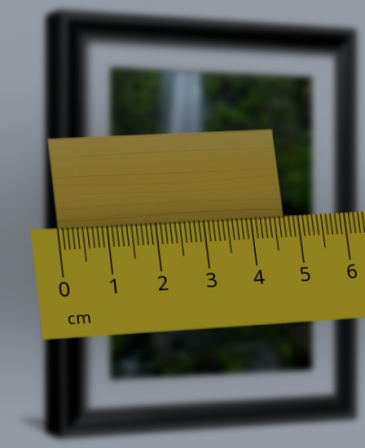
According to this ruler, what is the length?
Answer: 4.7 cm
